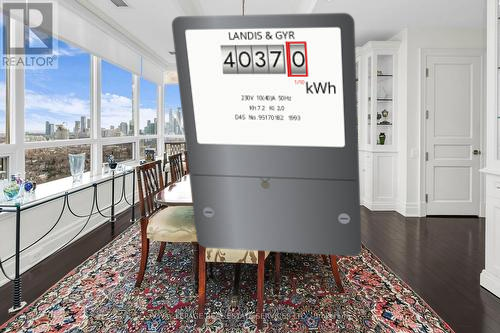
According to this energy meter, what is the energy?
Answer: 4037.0 kWh
